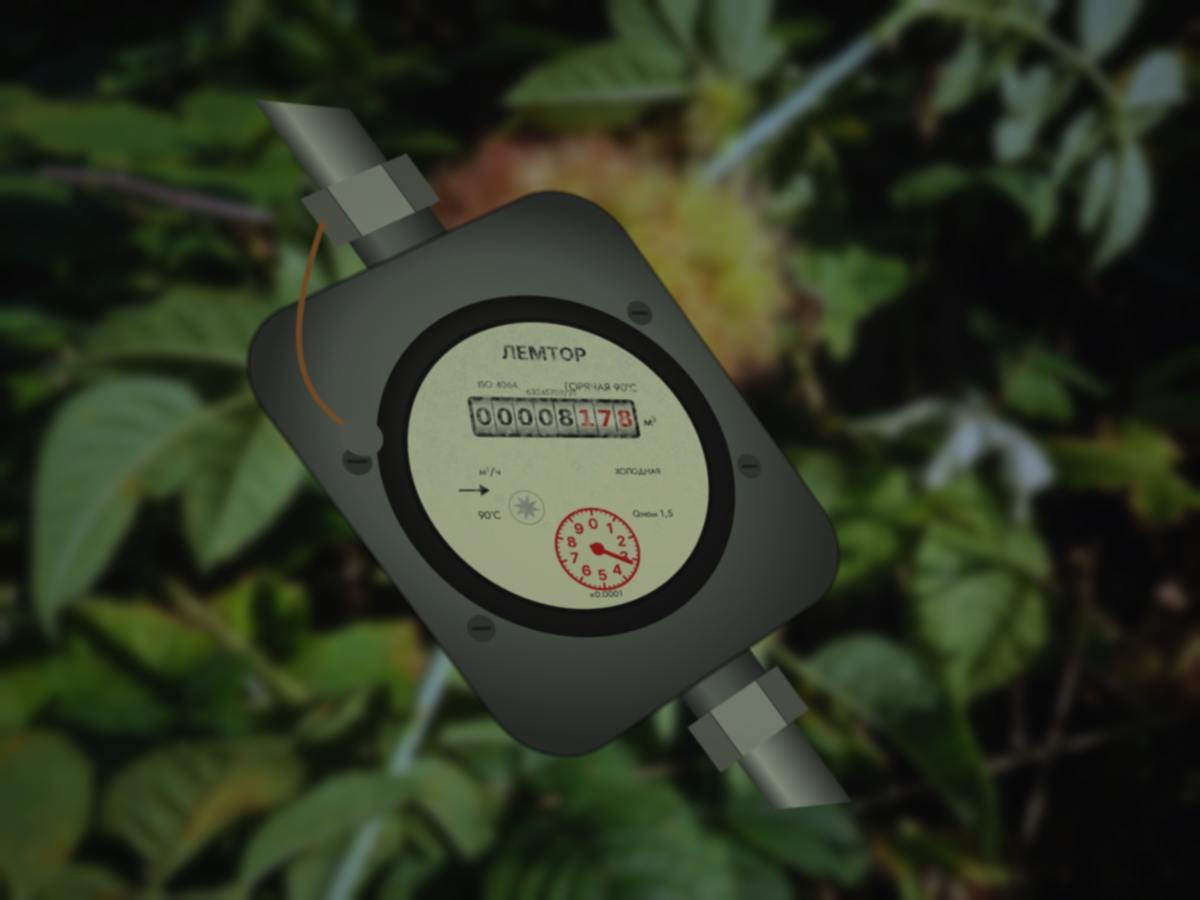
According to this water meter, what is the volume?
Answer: 8.1783 m³
